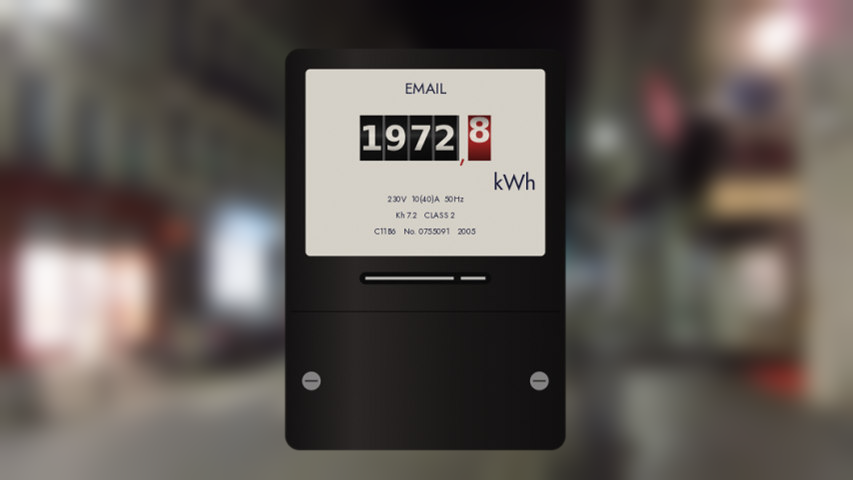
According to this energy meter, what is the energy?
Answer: 1972.8 kWh
